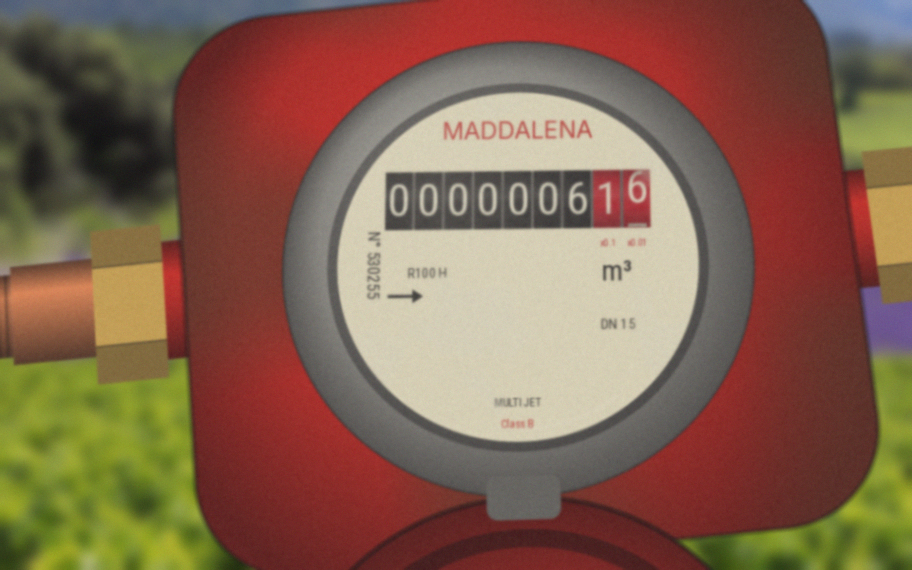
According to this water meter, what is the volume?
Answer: 6.16 m³
